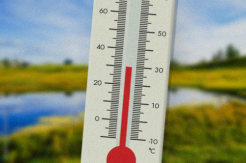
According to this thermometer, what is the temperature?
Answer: 30 °C
